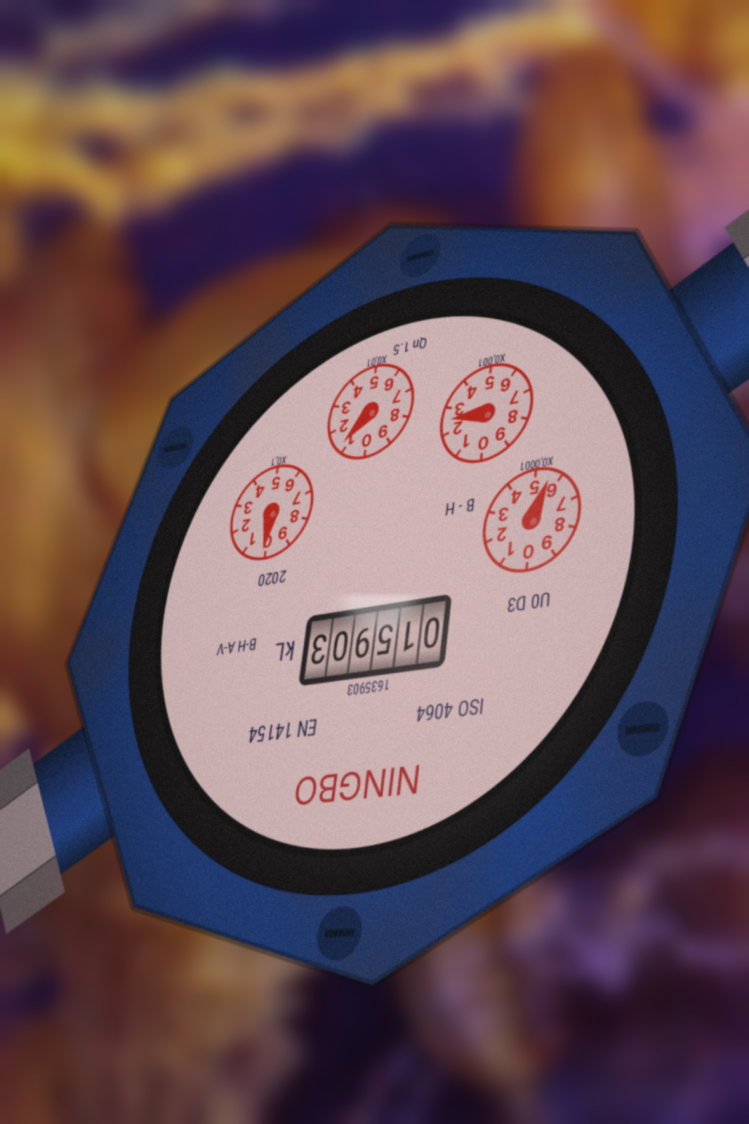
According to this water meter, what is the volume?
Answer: 15903.0125 kL
